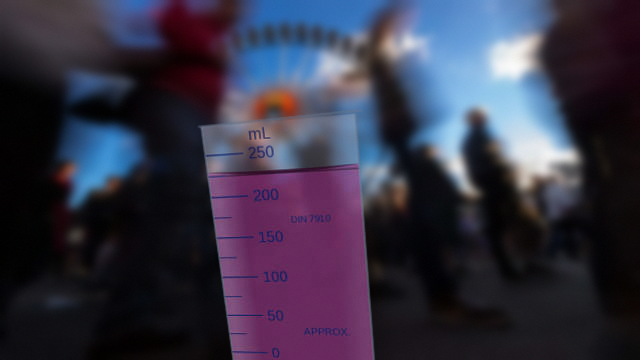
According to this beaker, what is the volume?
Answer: 225 mL
